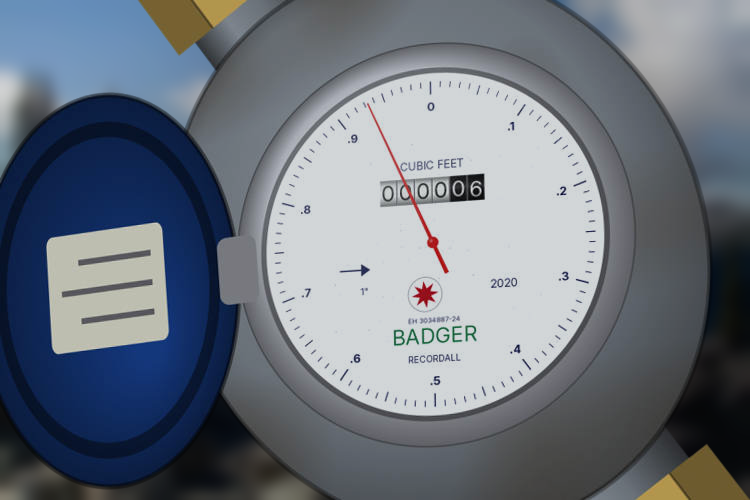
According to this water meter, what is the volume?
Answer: 5.93 ft³
